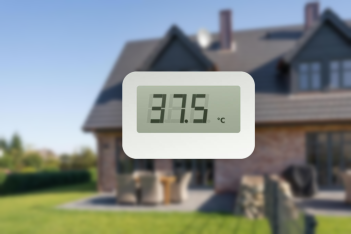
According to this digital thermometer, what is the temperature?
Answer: 37.5 °C
